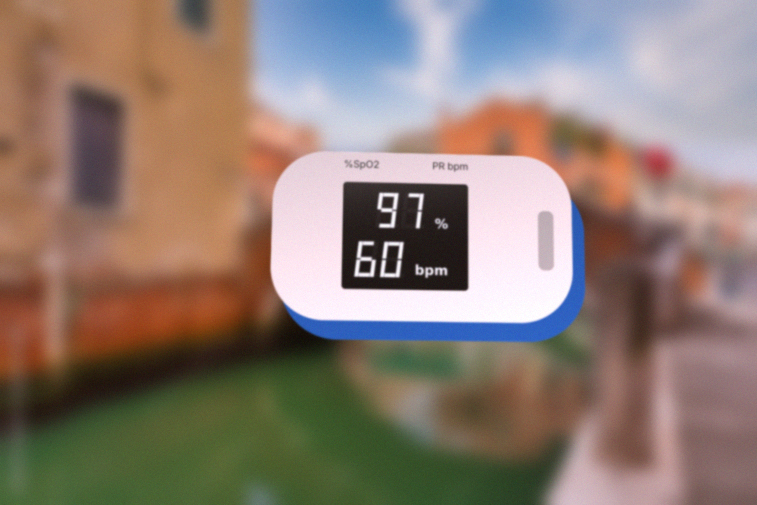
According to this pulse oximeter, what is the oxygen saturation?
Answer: 97 %
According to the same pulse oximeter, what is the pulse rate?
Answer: 60 bpm
